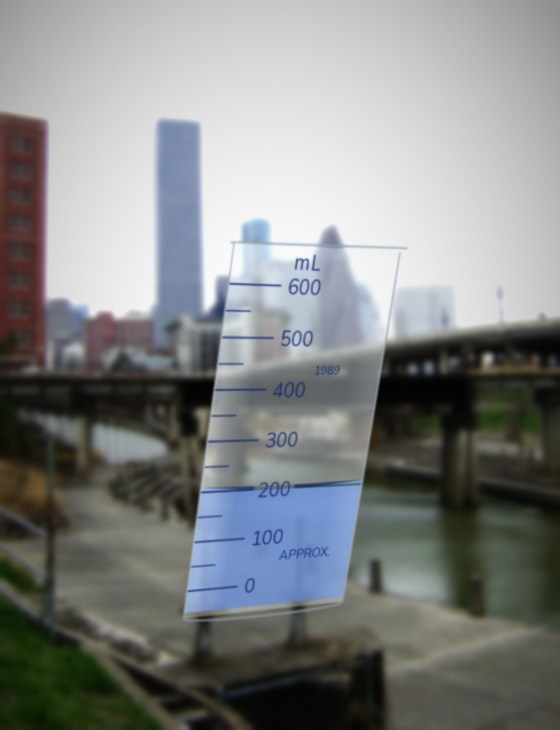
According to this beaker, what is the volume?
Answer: 200 mL
